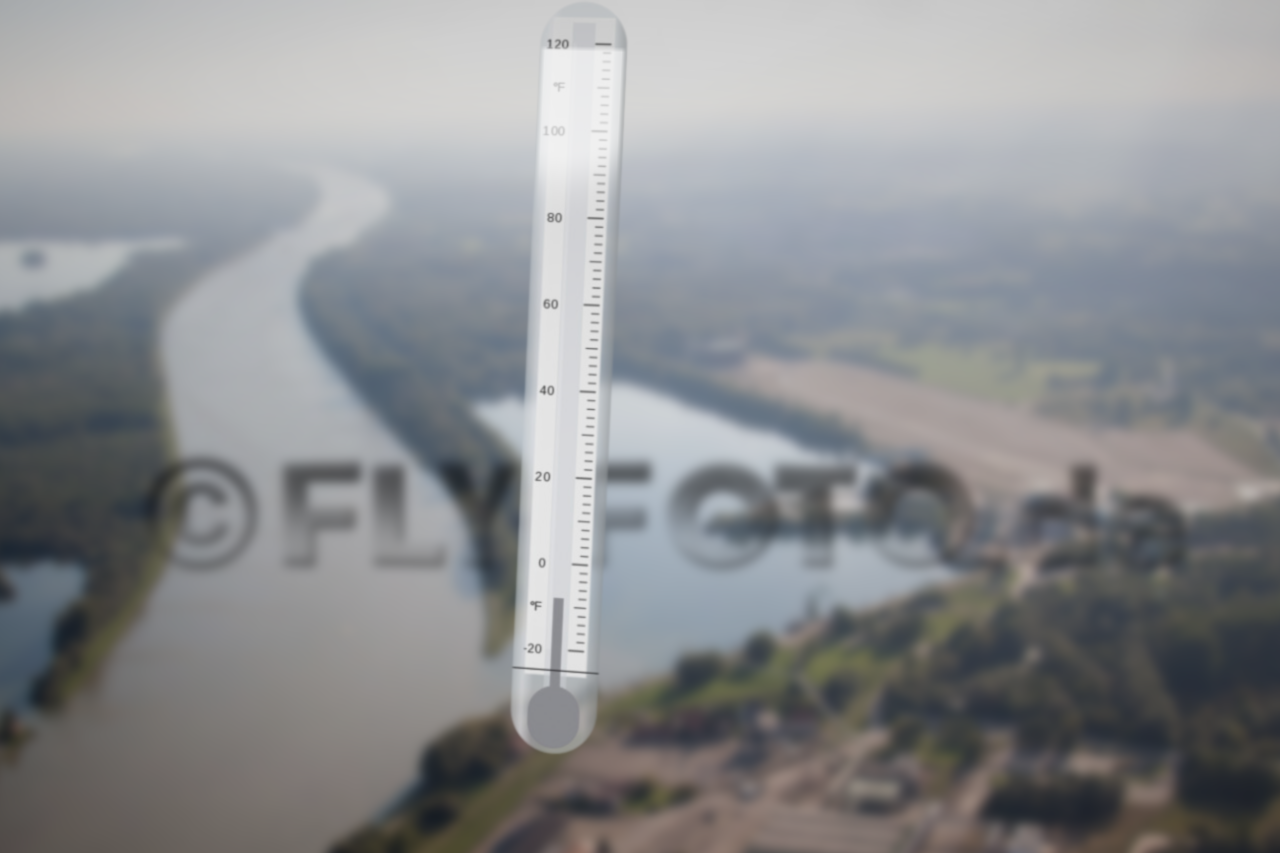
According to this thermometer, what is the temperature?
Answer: -8 °F
